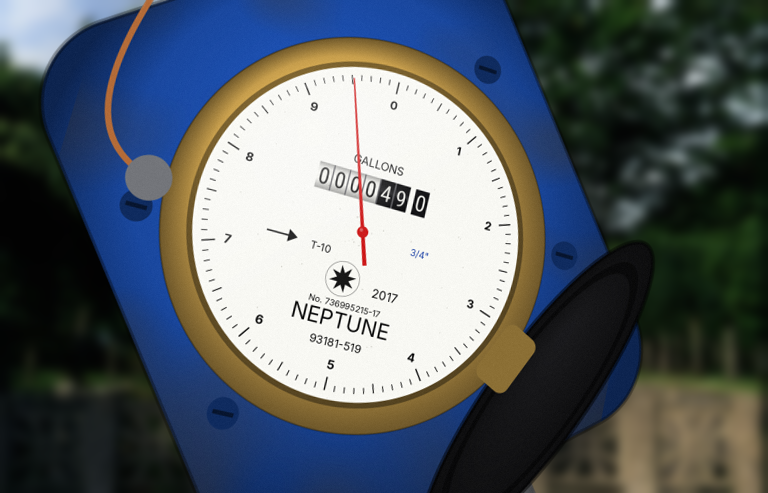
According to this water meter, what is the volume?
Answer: 489.5 gal
